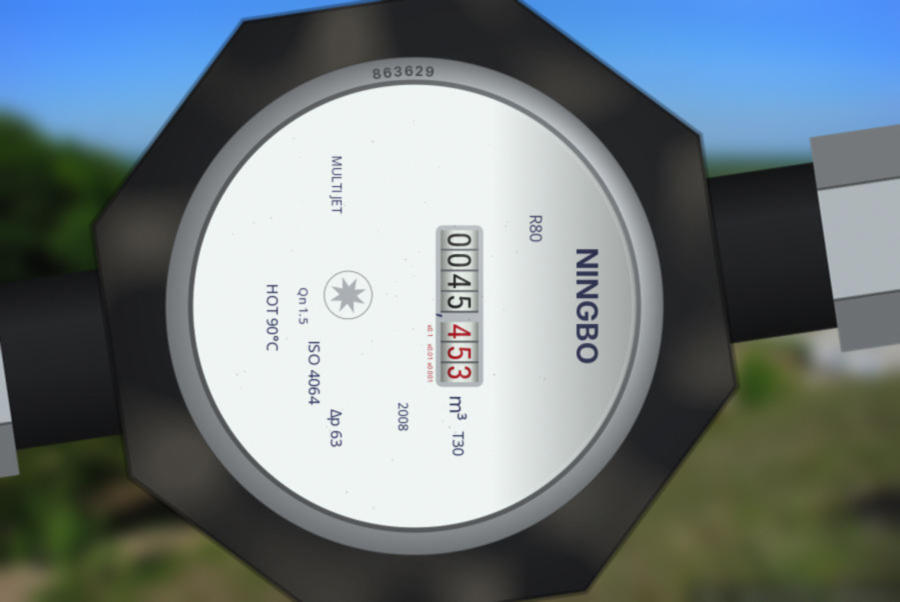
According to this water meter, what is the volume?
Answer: 45.453 m³
